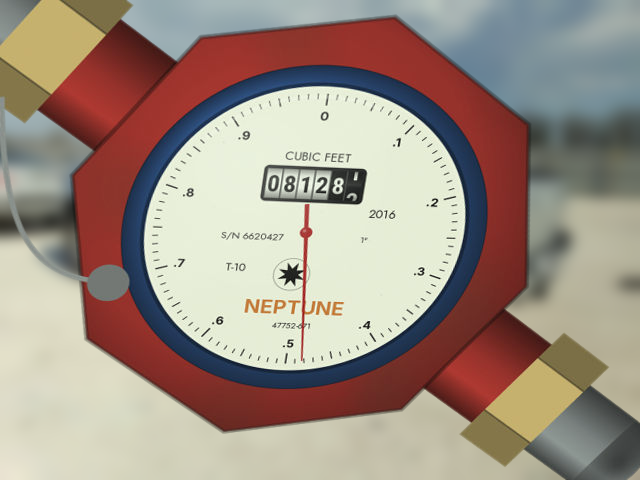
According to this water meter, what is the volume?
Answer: 81281.48 ft³
